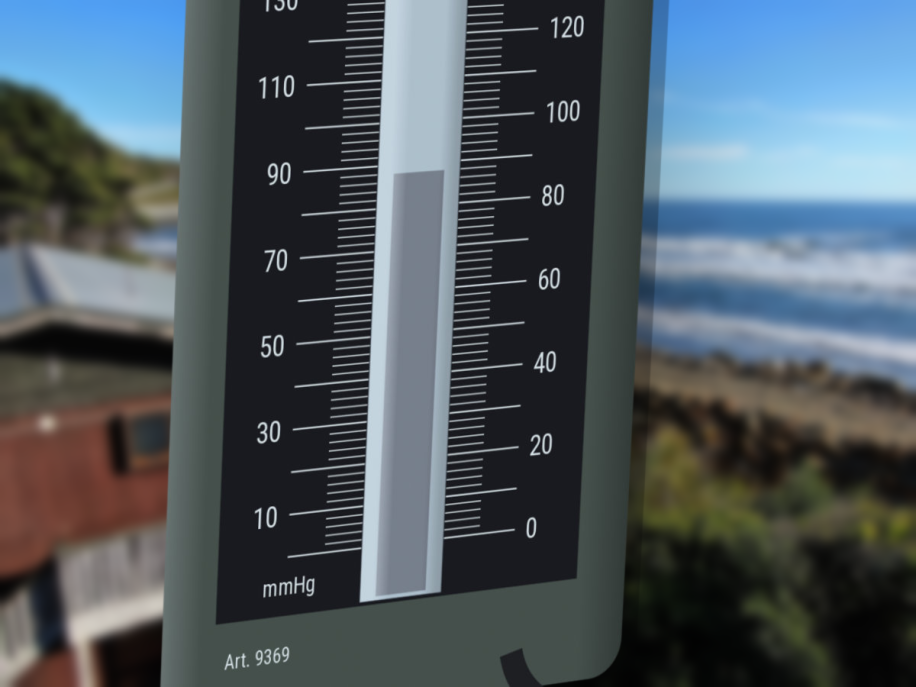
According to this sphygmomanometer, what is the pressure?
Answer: 88 mmHg
